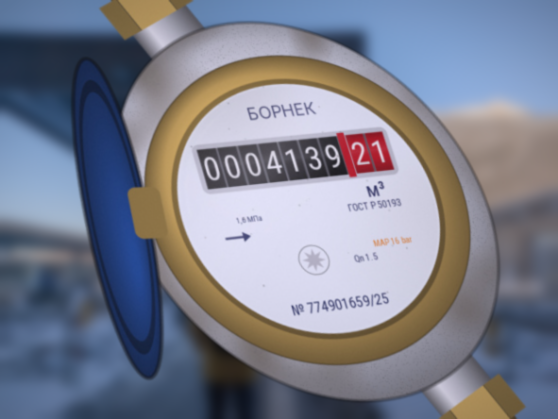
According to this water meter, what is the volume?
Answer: 4139.21 m³
